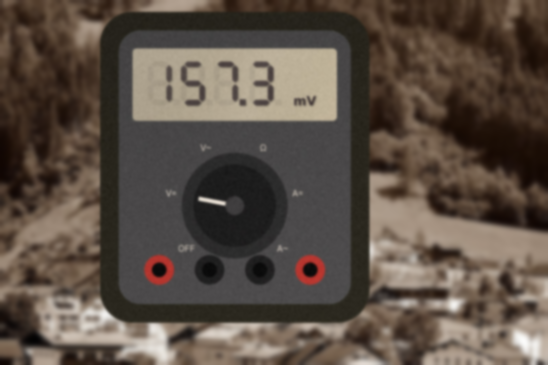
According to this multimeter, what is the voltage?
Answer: 157.3 mV
